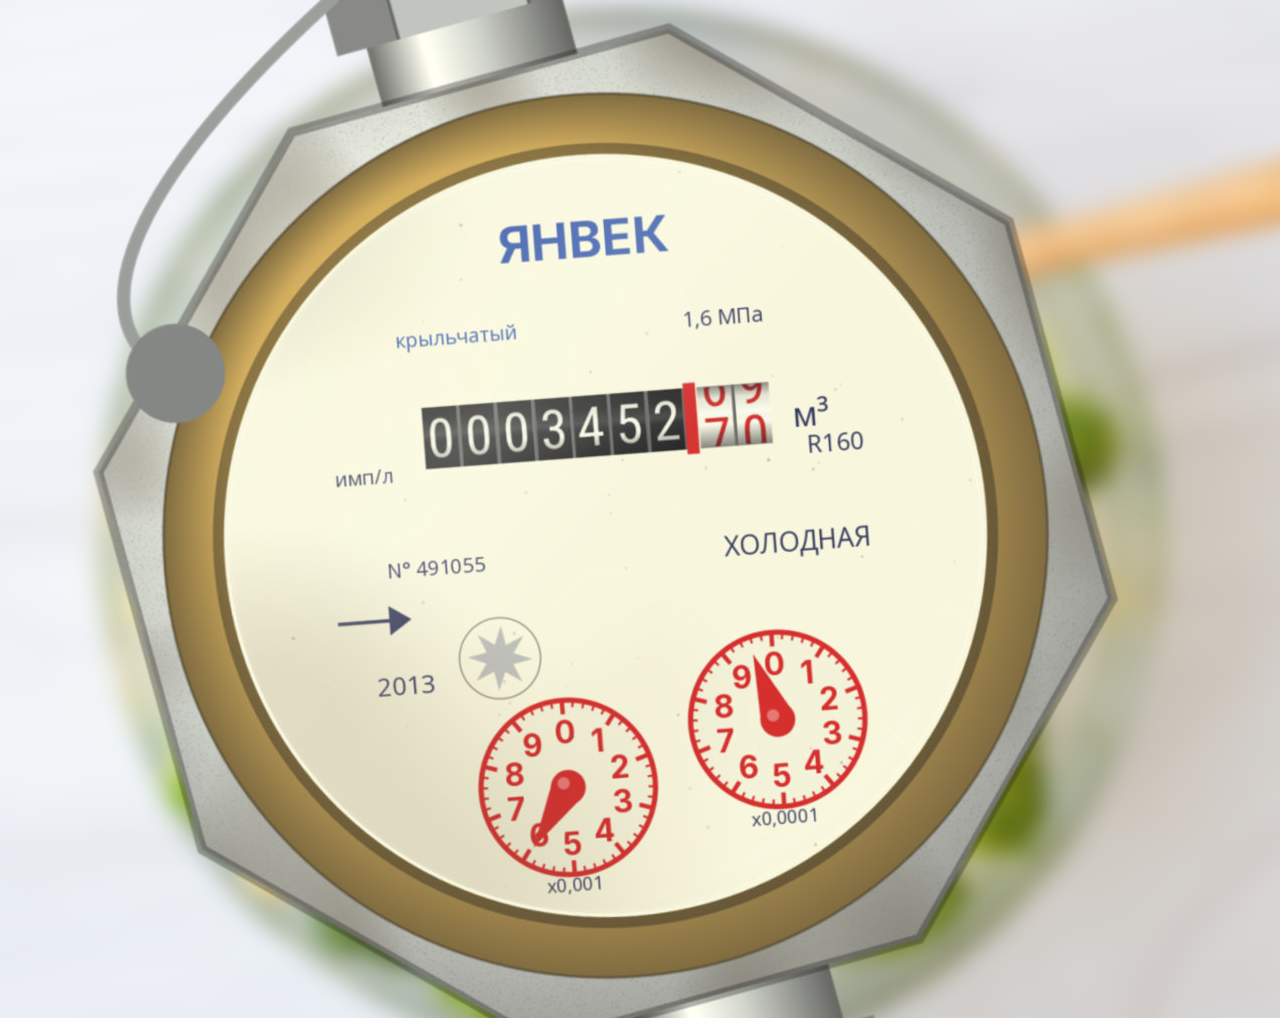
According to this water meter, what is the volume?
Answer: 3452.6959 m³
